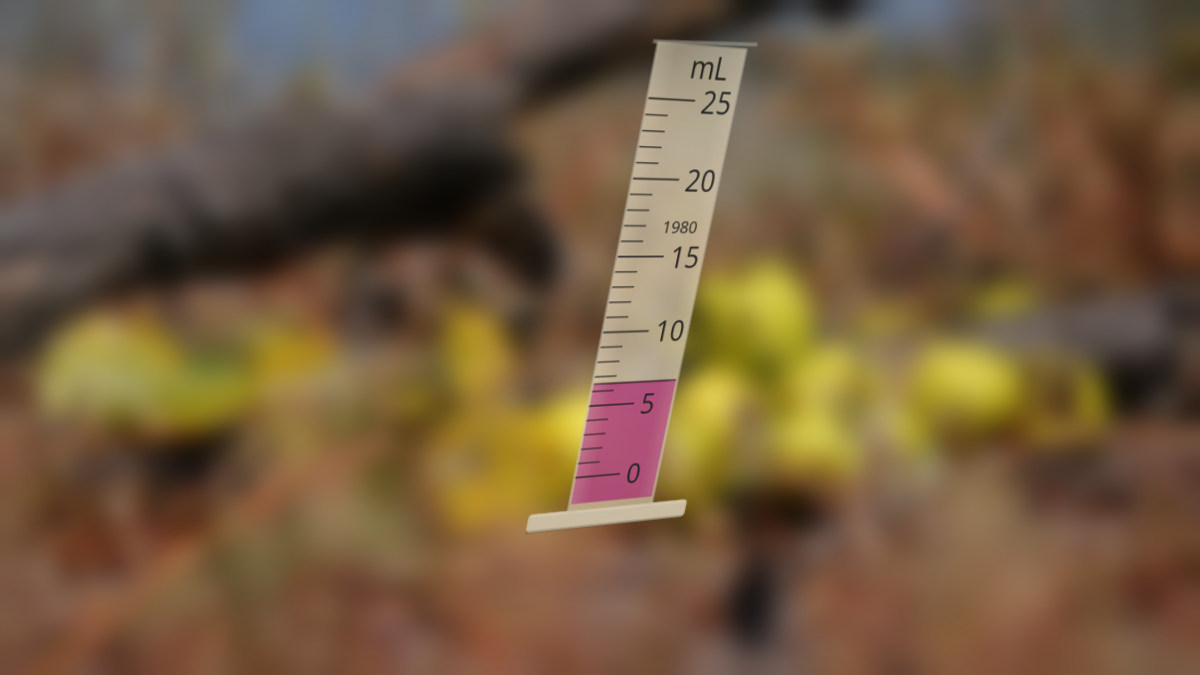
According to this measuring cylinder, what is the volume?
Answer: 6.5 mL
